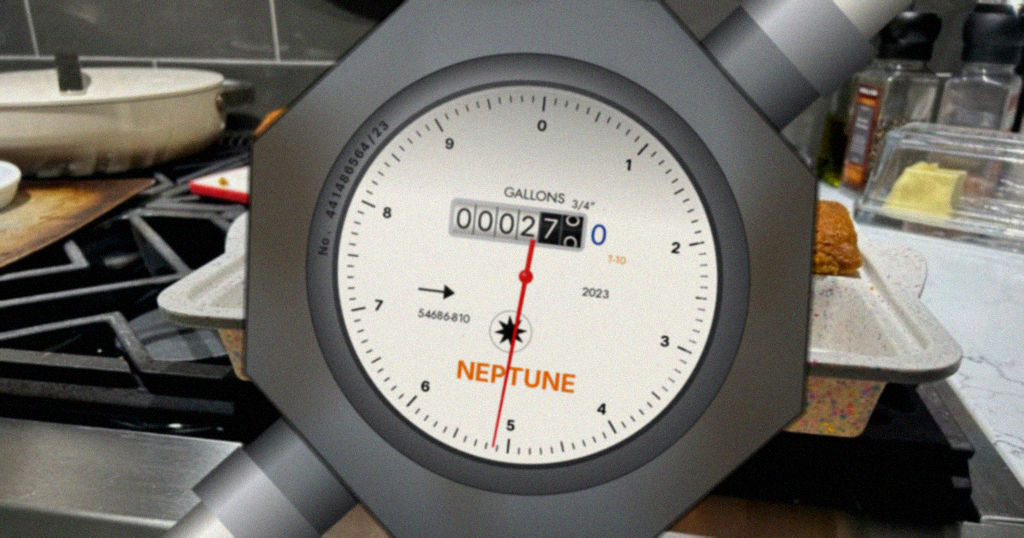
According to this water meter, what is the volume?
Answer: 2785.1 gal
